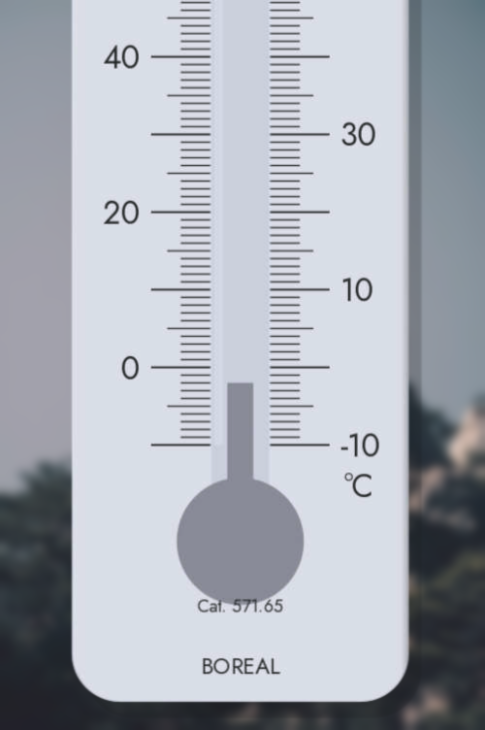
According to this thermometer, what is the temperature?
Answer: -2 °C
